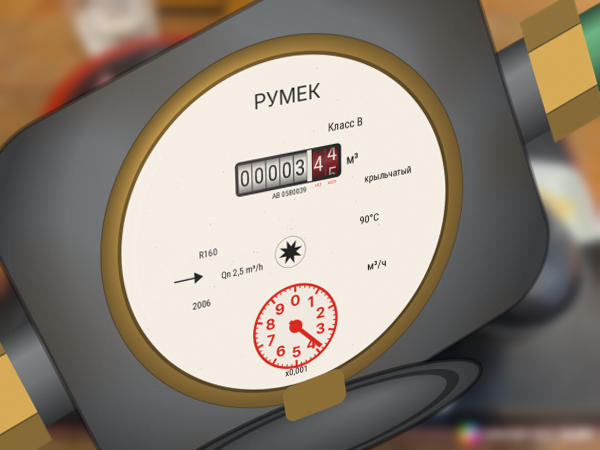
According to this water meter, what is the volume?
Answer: 3.443 m³
